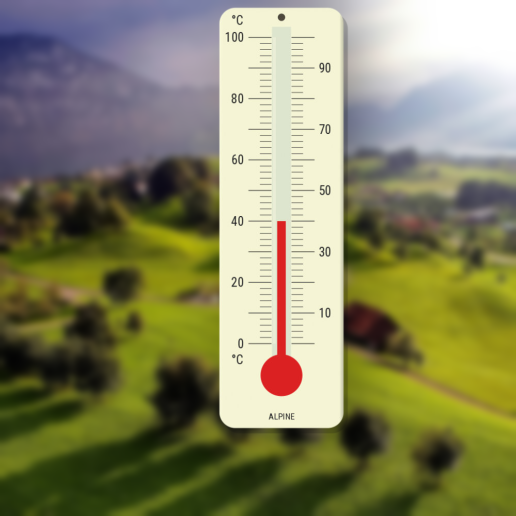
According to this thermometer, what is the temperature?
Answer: 40 °C
